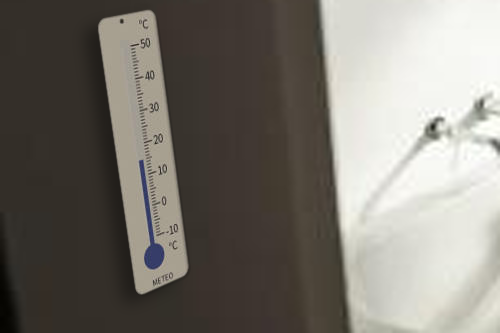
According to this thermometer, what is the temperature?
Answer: 15 °C
